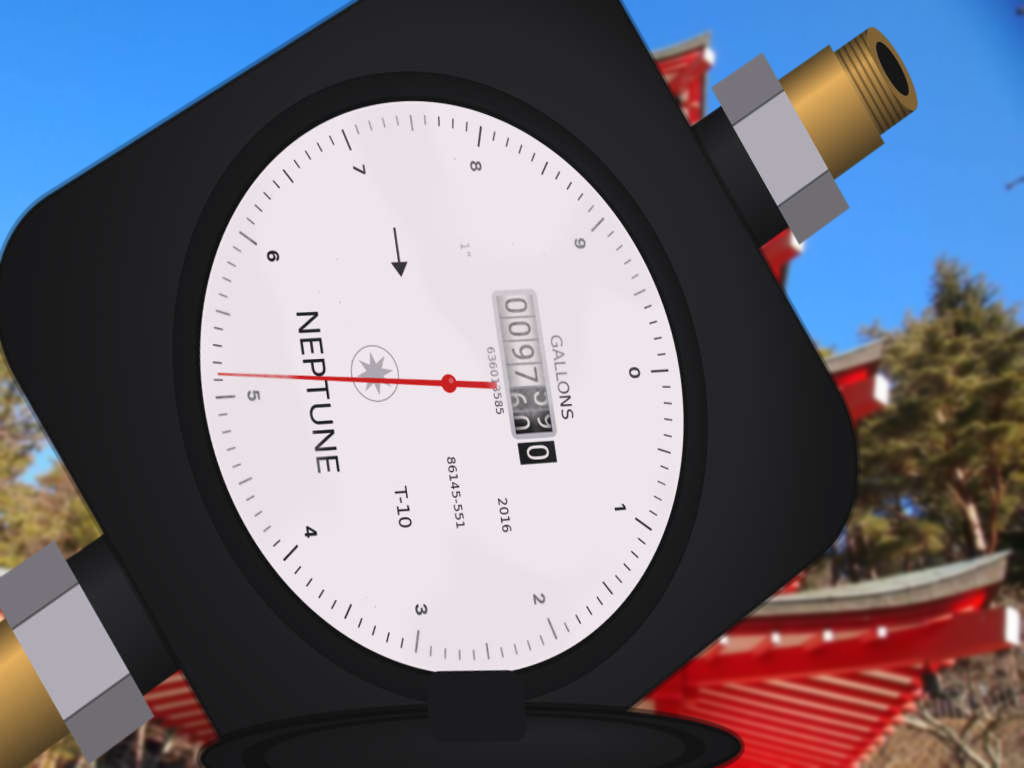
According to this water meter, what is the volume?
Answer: 97595.1 gal
